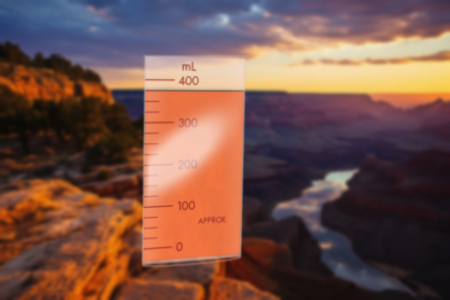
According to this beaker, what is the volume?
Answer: 375 mL
